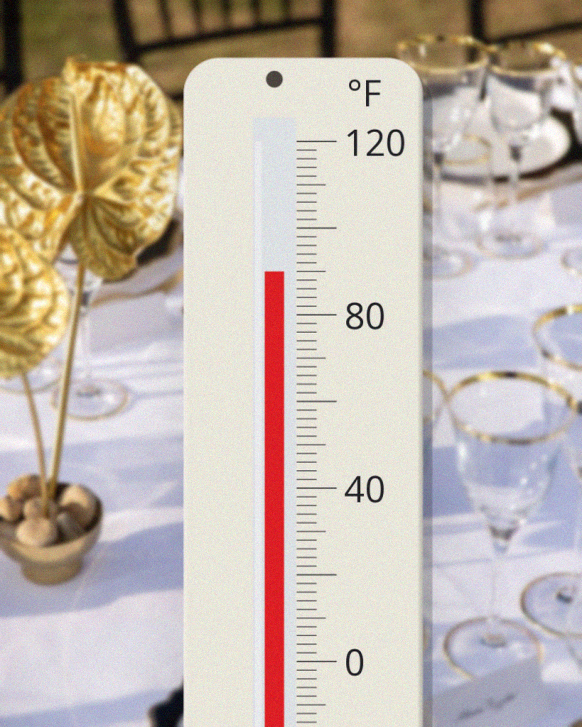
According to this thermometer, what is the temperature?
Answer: 90 °F
